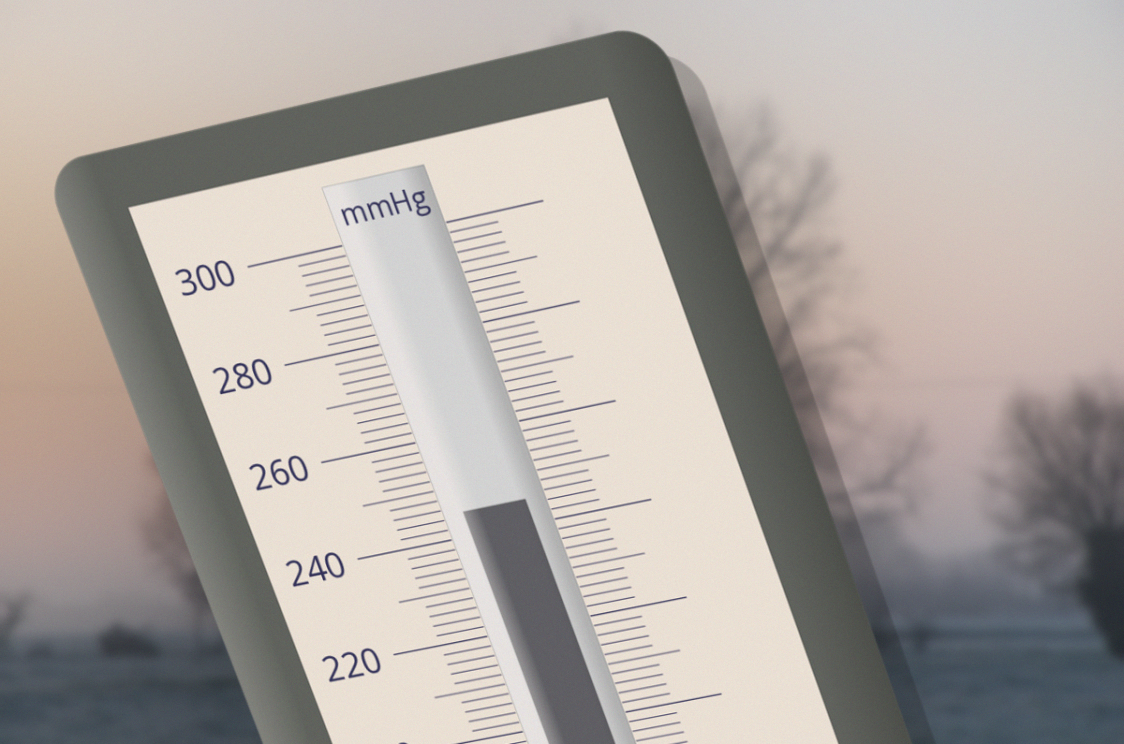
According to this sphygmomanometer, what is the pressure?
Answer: 245 mmHg
